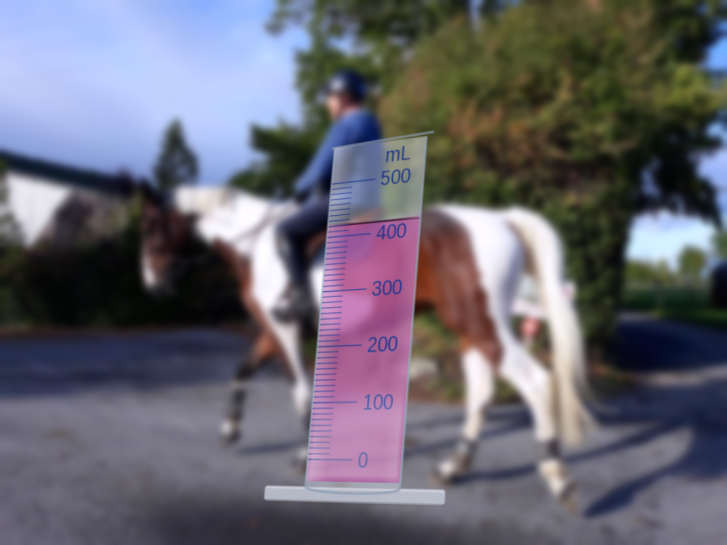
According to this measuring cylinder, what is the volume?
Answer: 420 mL
